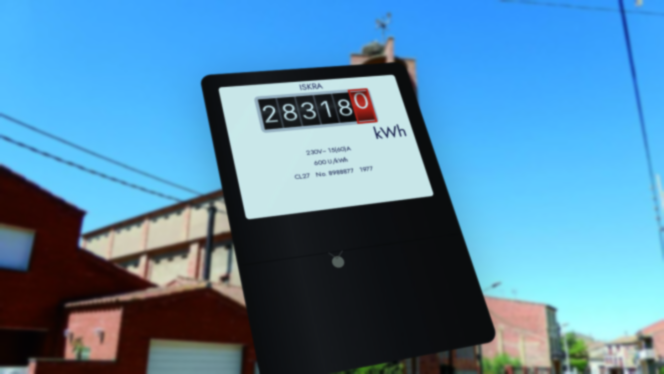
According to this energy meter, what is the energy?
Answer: 28318.0 kWh
